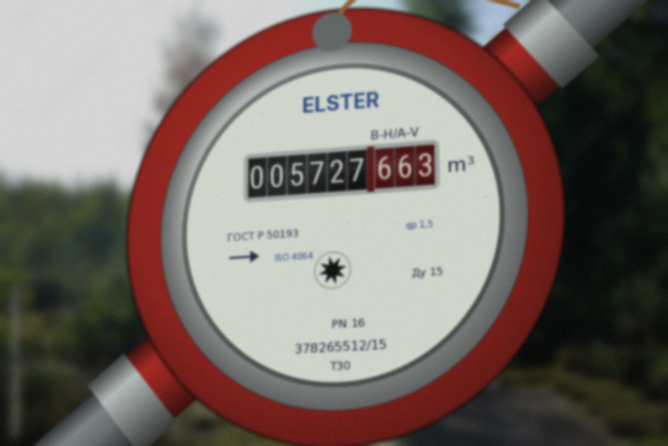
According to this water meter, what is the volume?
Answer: 5727.663 m³
